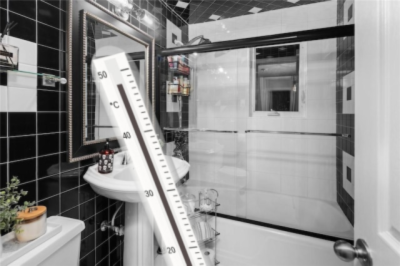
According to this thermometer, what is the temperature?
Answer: 48 °C
